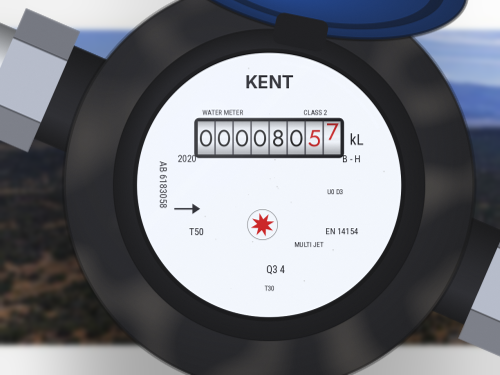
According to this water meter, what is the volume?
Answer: 80.57 kL
